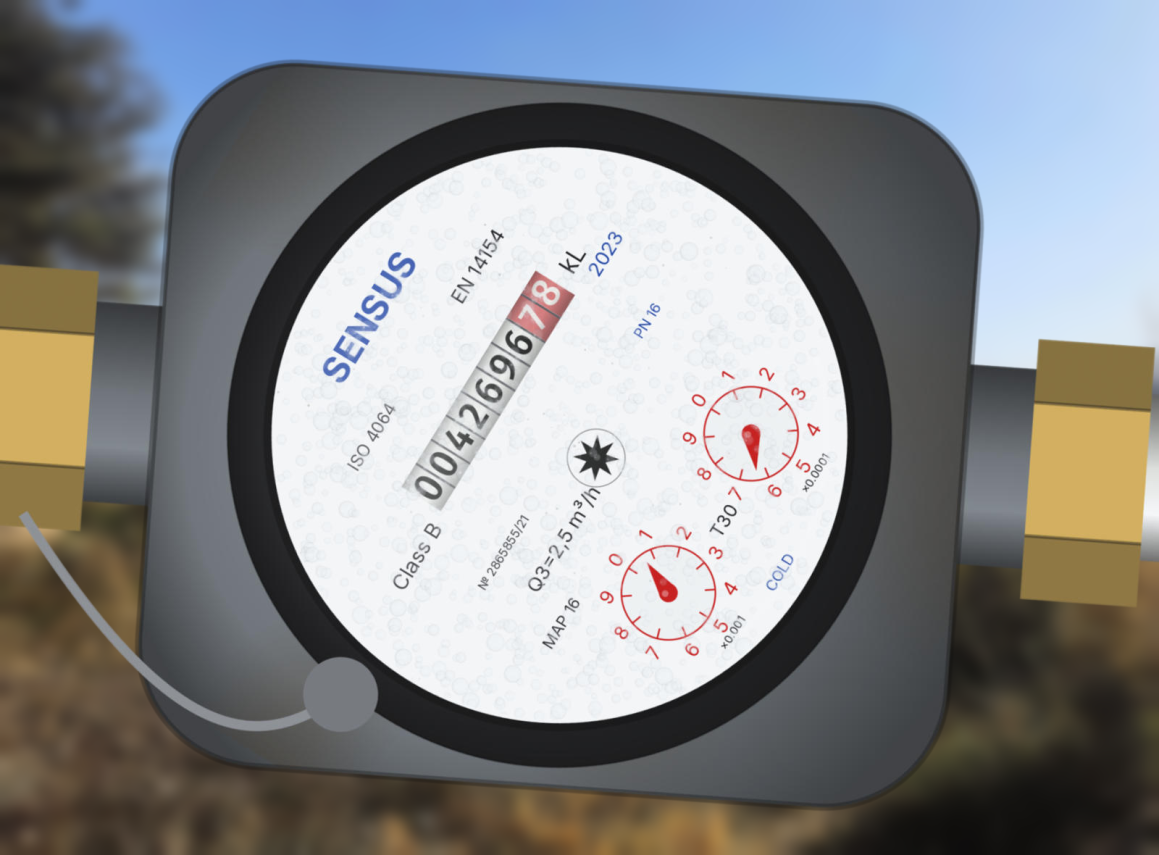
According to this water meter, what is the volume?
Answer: 42696.7806 kL
